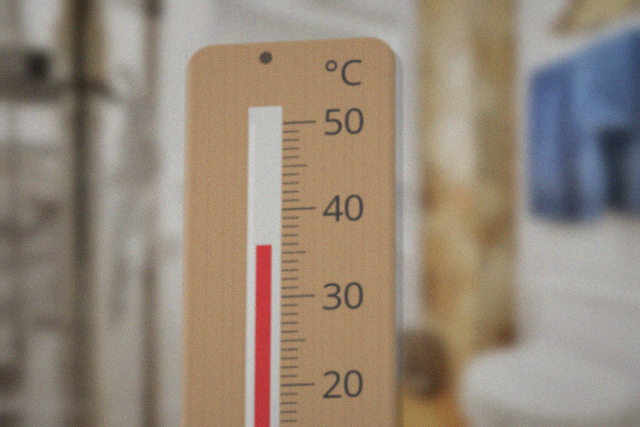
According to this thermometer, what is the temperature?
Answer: 36 °C
